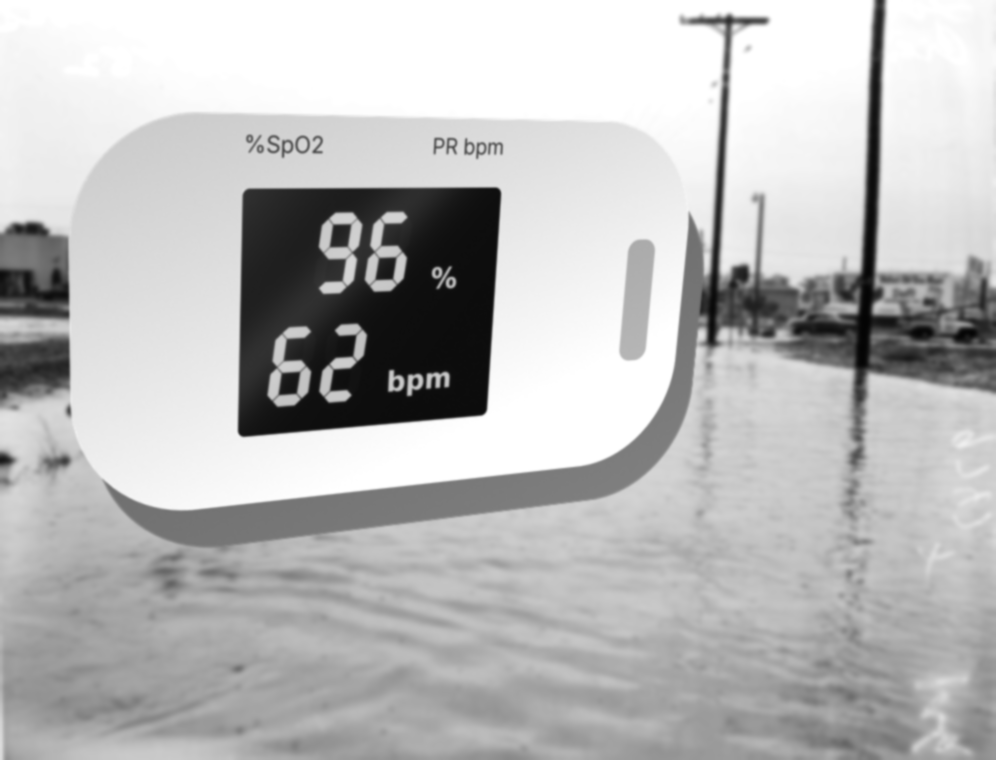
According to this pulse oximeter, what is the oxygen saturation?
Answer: 96 %
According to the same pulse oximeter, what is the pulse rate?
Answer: 62 bpm
